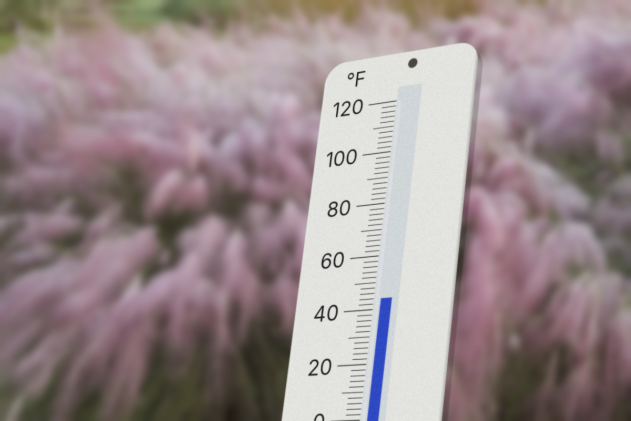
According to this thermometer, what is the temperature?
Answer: 44 °F
